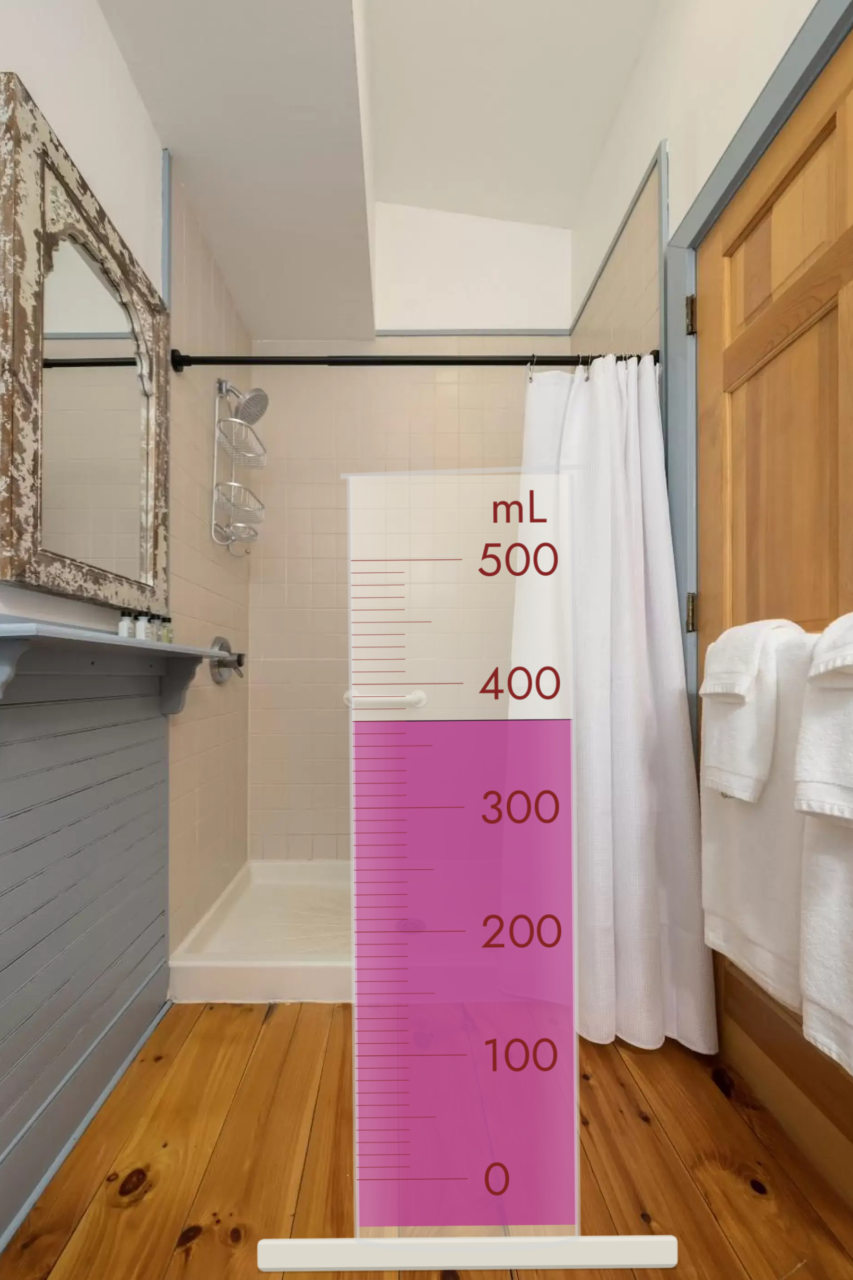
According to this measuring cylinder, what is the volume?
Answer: 370 mL
